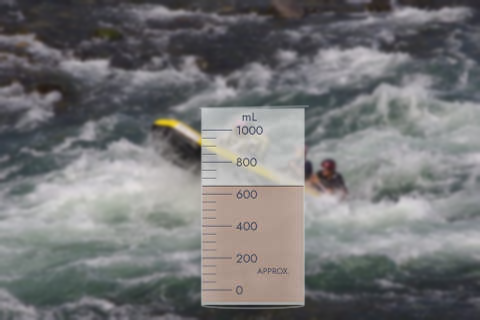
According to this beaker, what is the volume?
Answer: 650 mL
